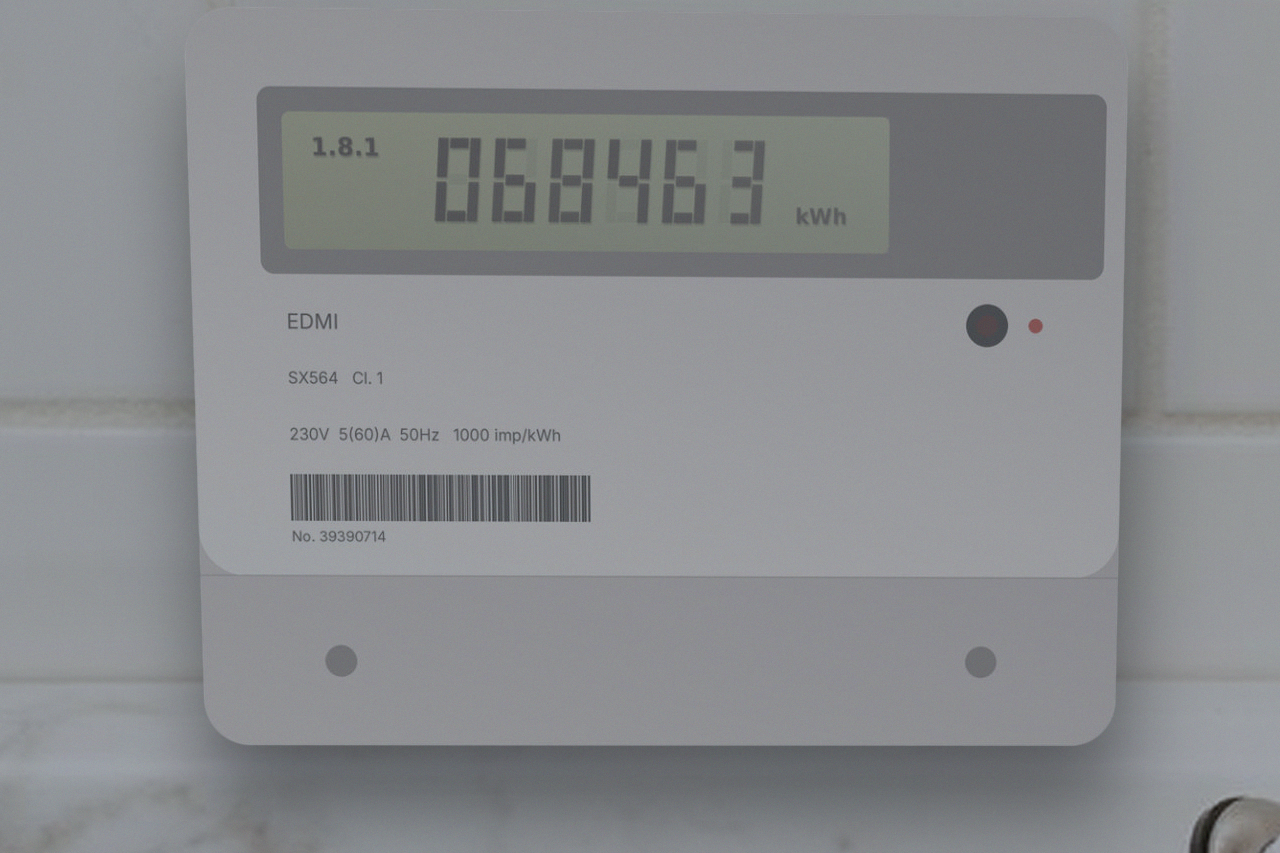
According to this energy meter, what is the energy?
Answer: 68463 kWh
